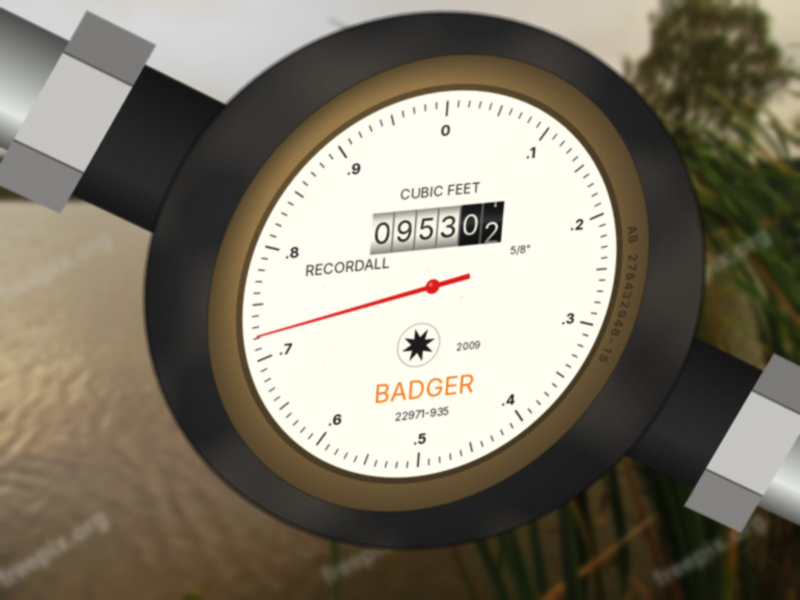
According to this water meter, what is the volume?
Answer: 95301.72 ft³
